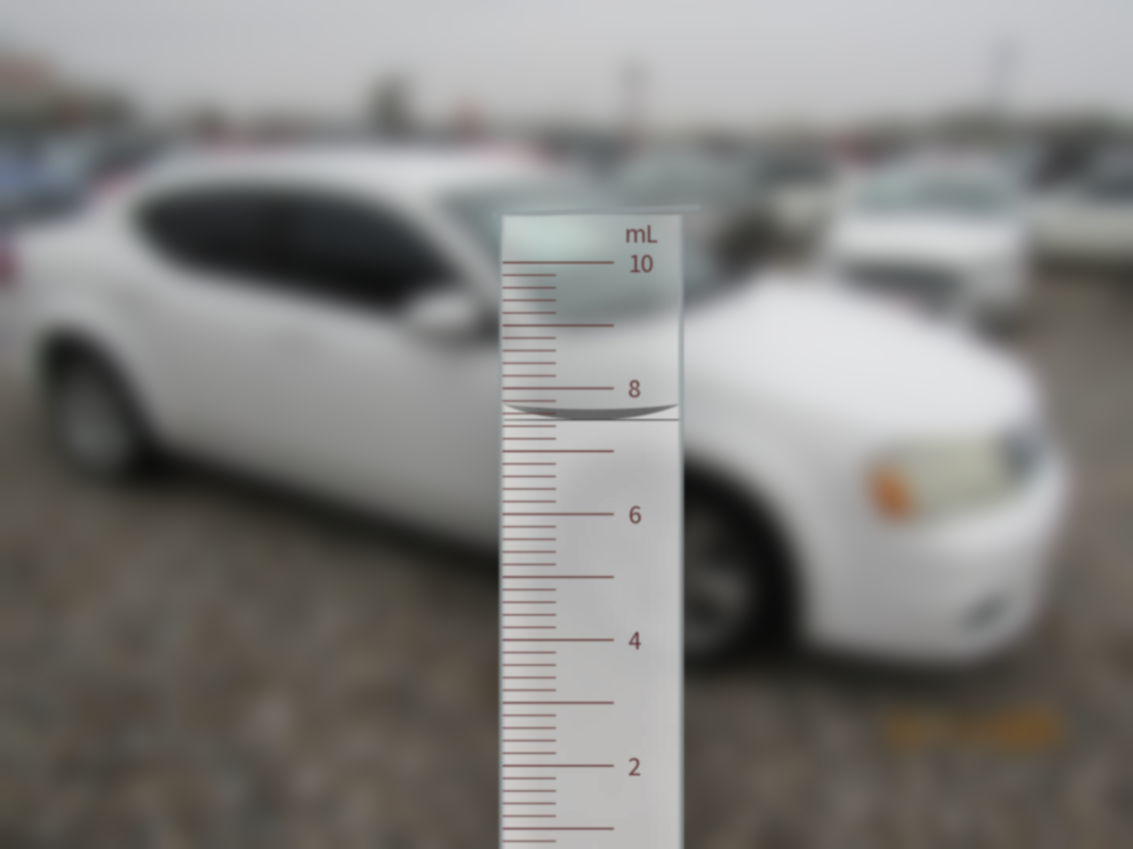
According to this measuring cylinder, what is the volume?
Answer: 7.5 mL
